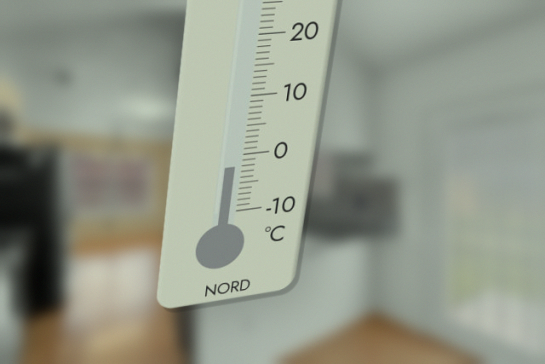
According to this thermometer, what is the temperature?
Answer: -2 °C
